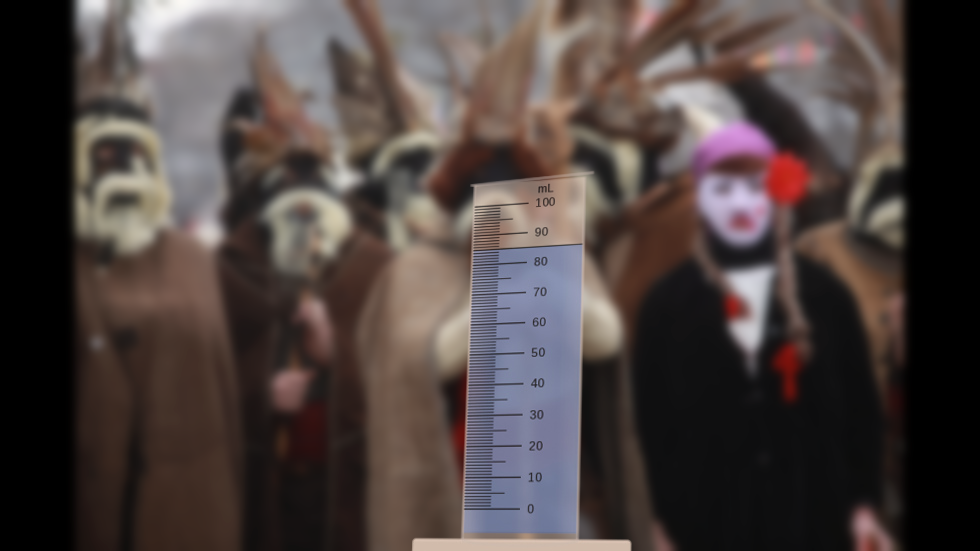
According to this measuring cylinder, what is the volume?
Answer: 85 mL
